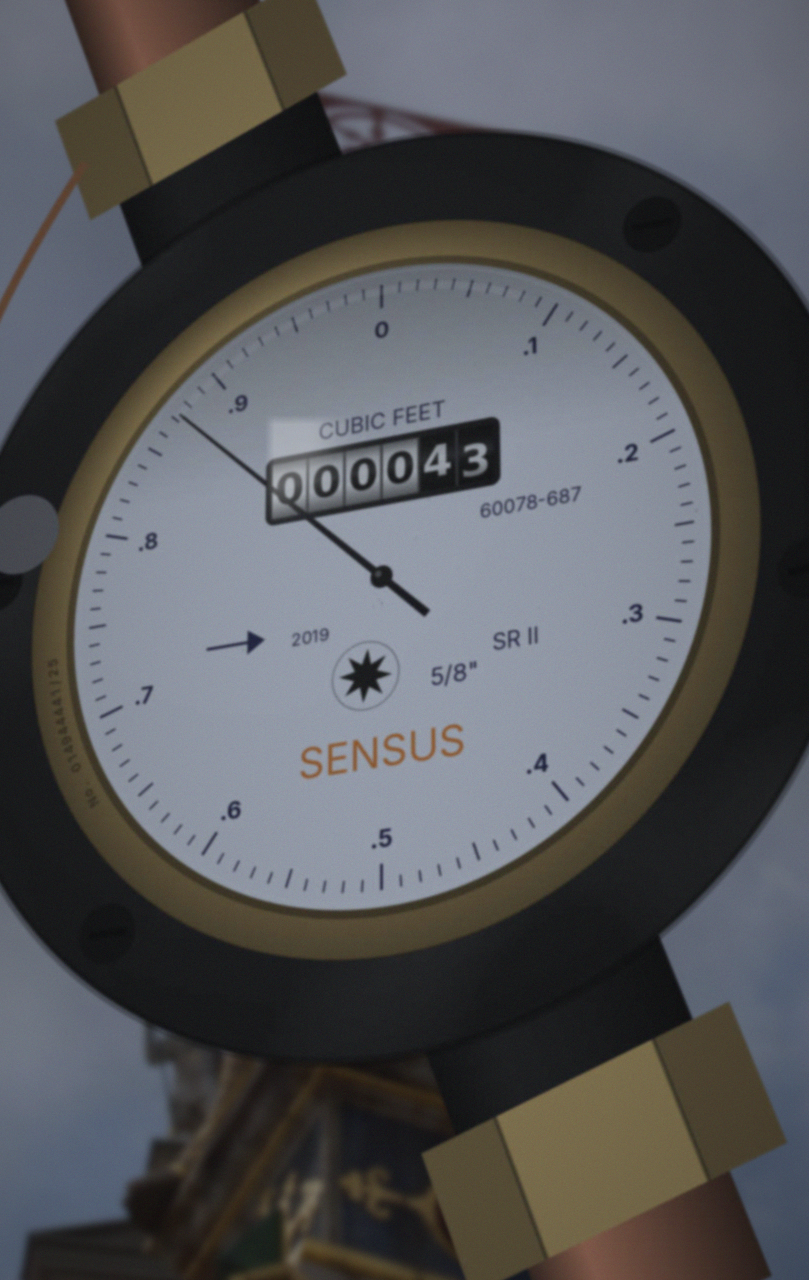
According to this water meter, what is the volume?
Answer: 42.87 ft³
